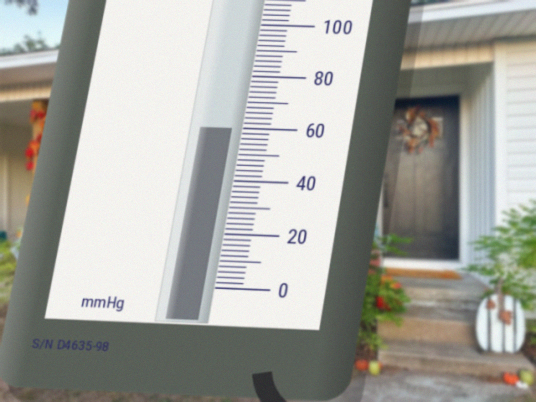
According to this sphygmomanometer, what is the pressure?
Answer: 60 mmHg
